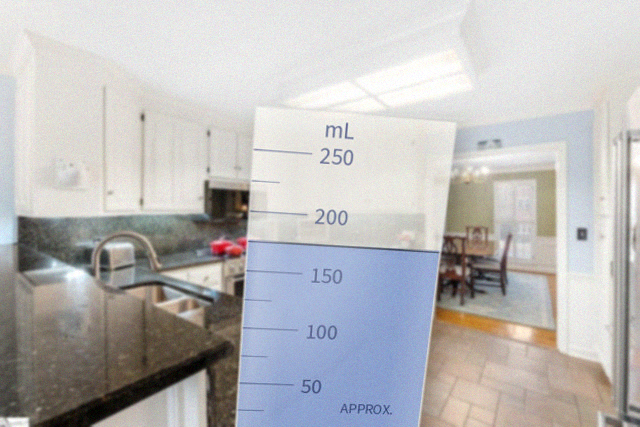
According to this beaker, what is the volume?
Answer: 175 mL
